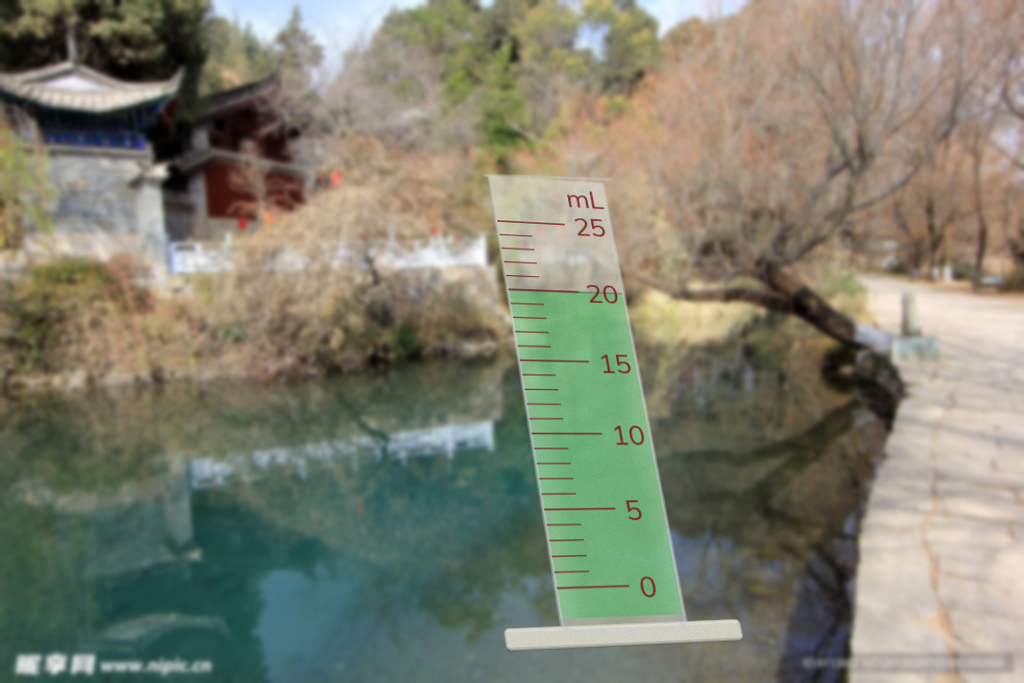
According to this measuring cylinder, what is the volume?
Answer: 20 mL
